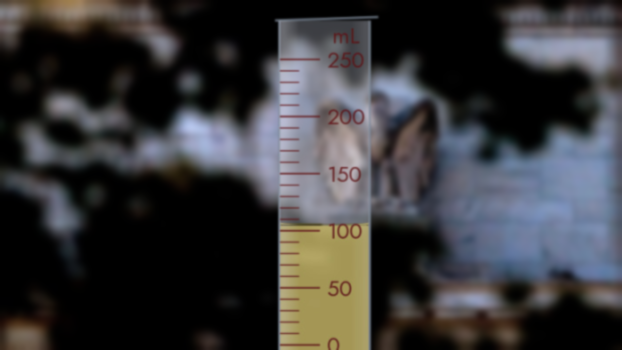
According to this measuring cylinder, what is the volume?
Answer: 105 mL
